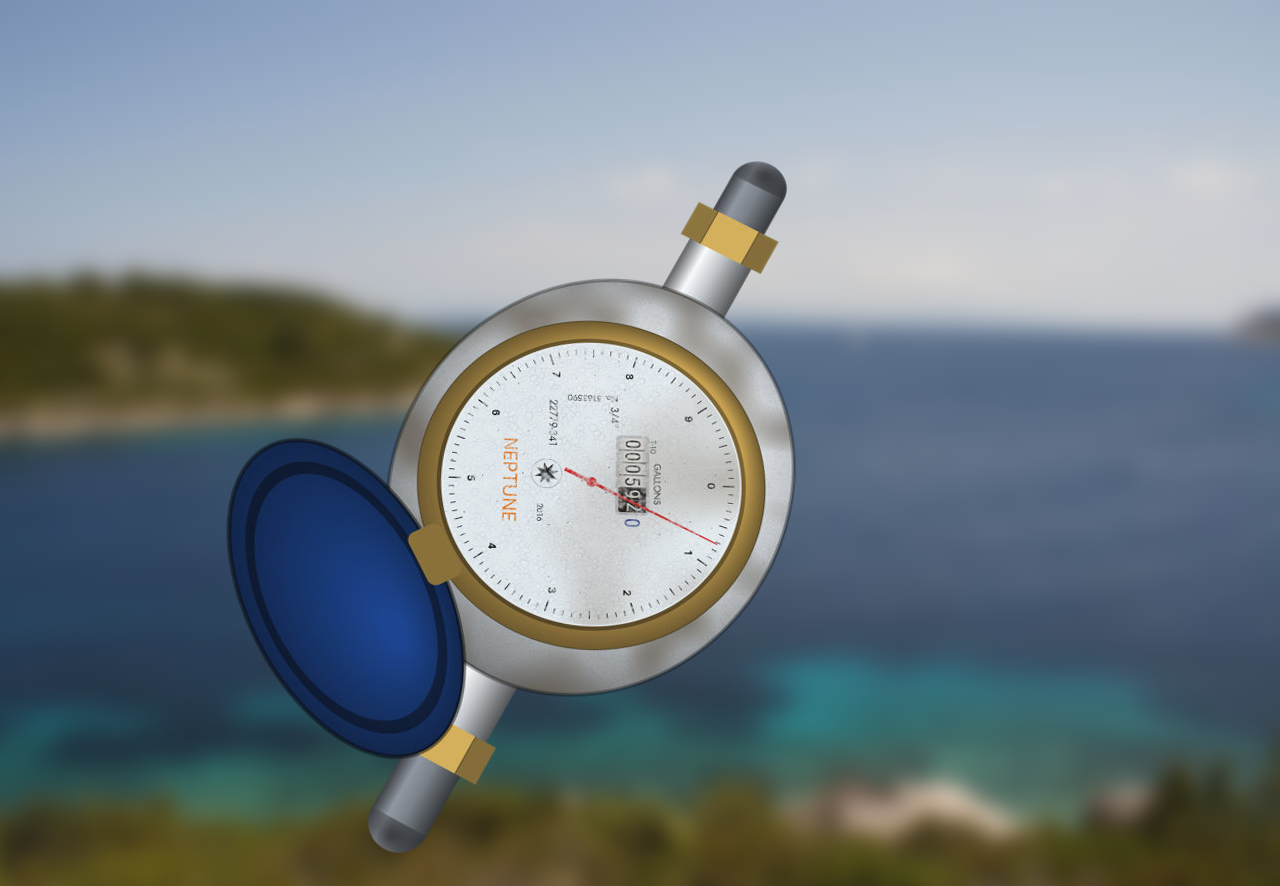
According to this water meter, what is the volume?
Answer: 5920.7 gal
